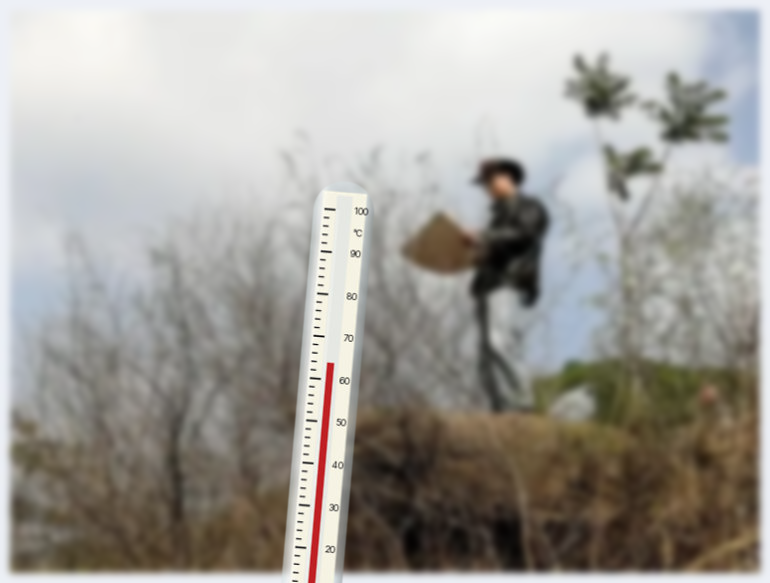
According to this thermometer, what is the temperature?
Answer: 64 °C
